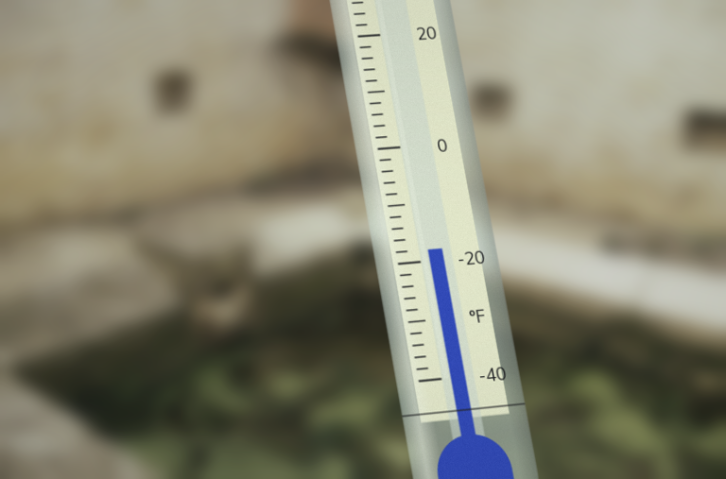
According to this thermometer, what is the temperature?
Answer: -18 °F
